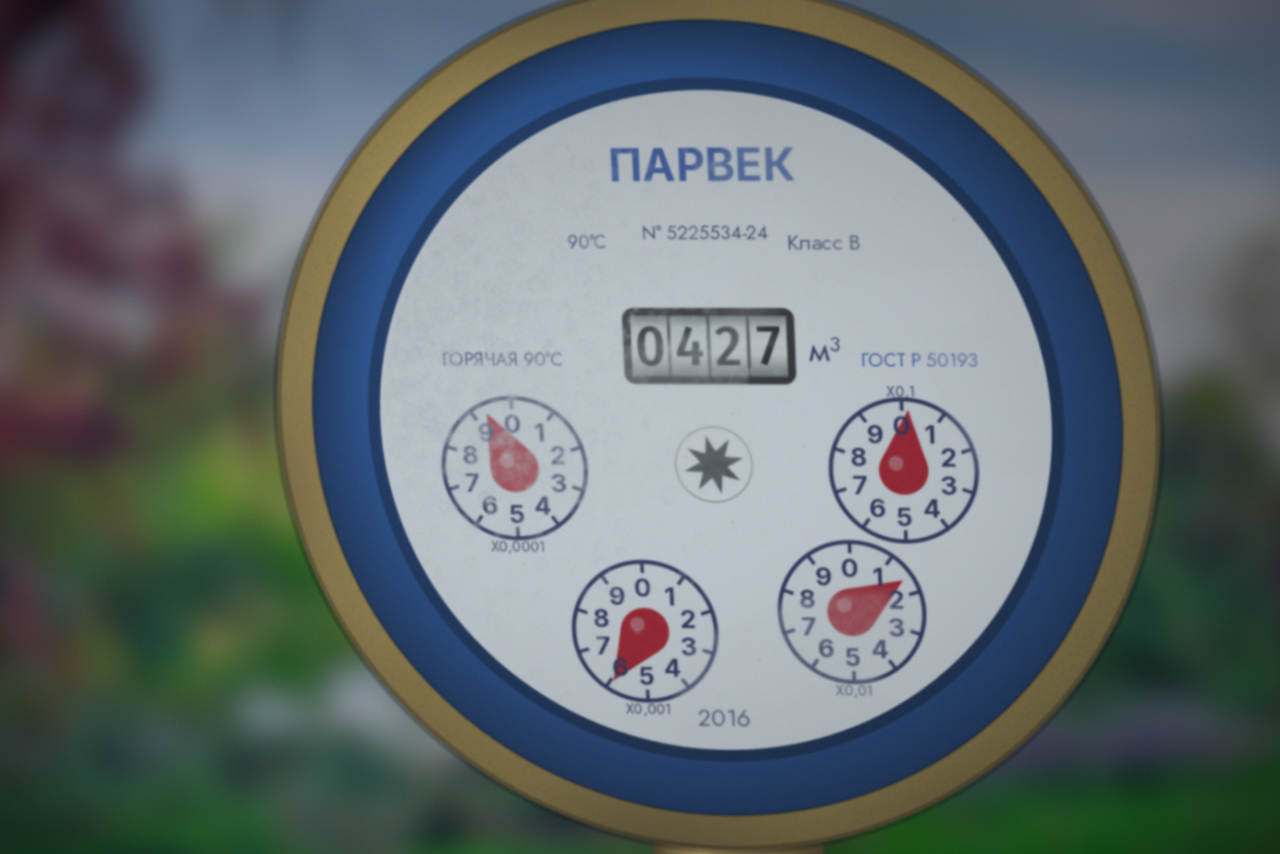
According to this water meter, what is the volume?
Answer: 427.0159 m³
